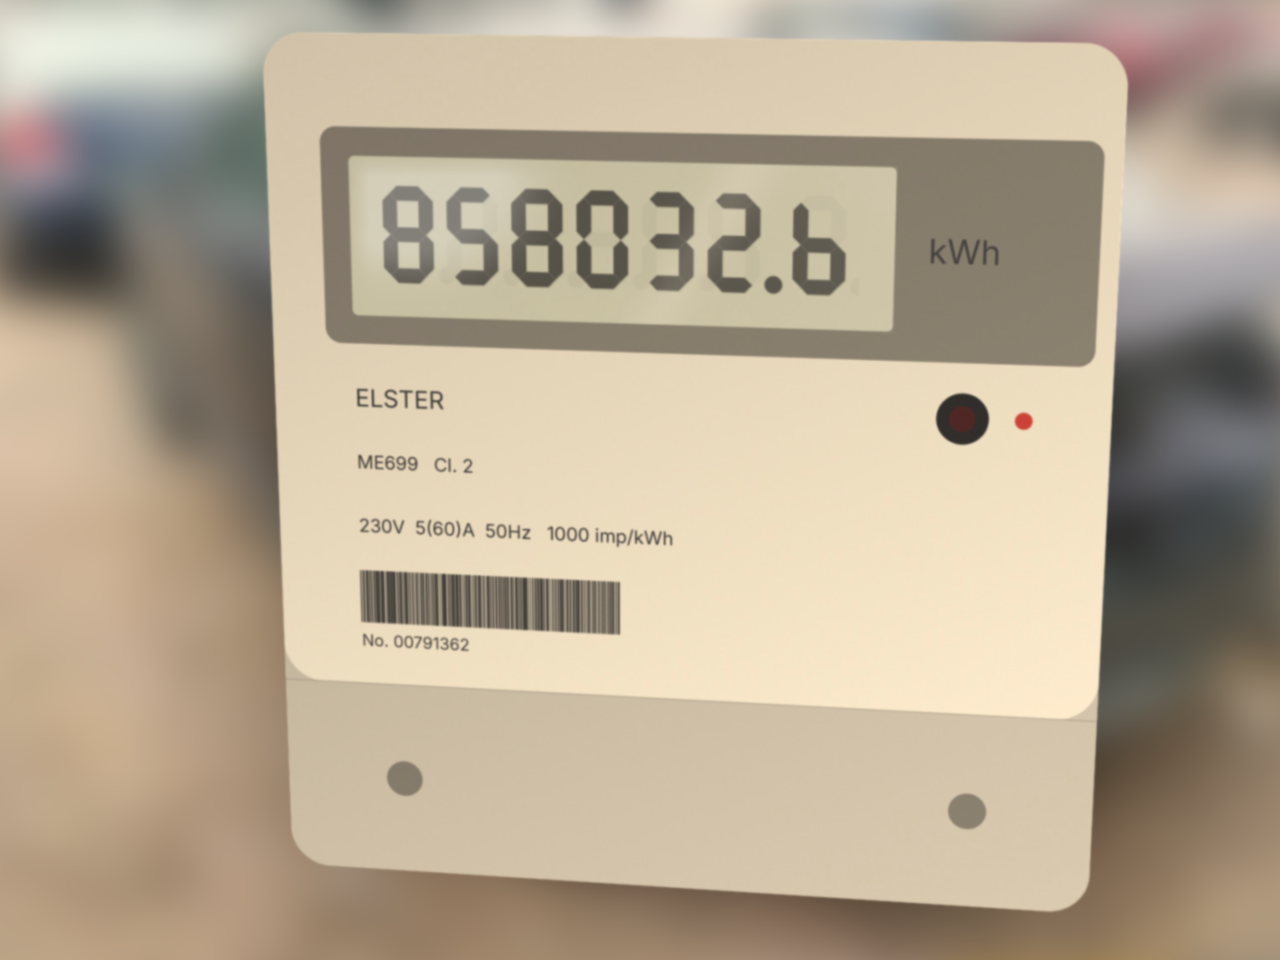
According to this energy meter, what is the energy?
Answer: 858032.6 kWh
